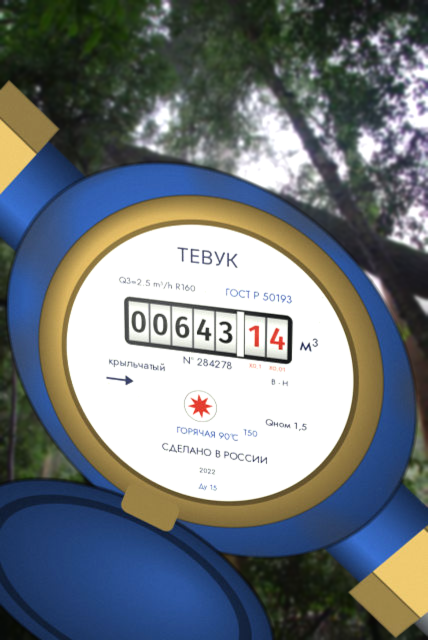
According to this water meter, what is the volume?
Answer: 643.14 m³
